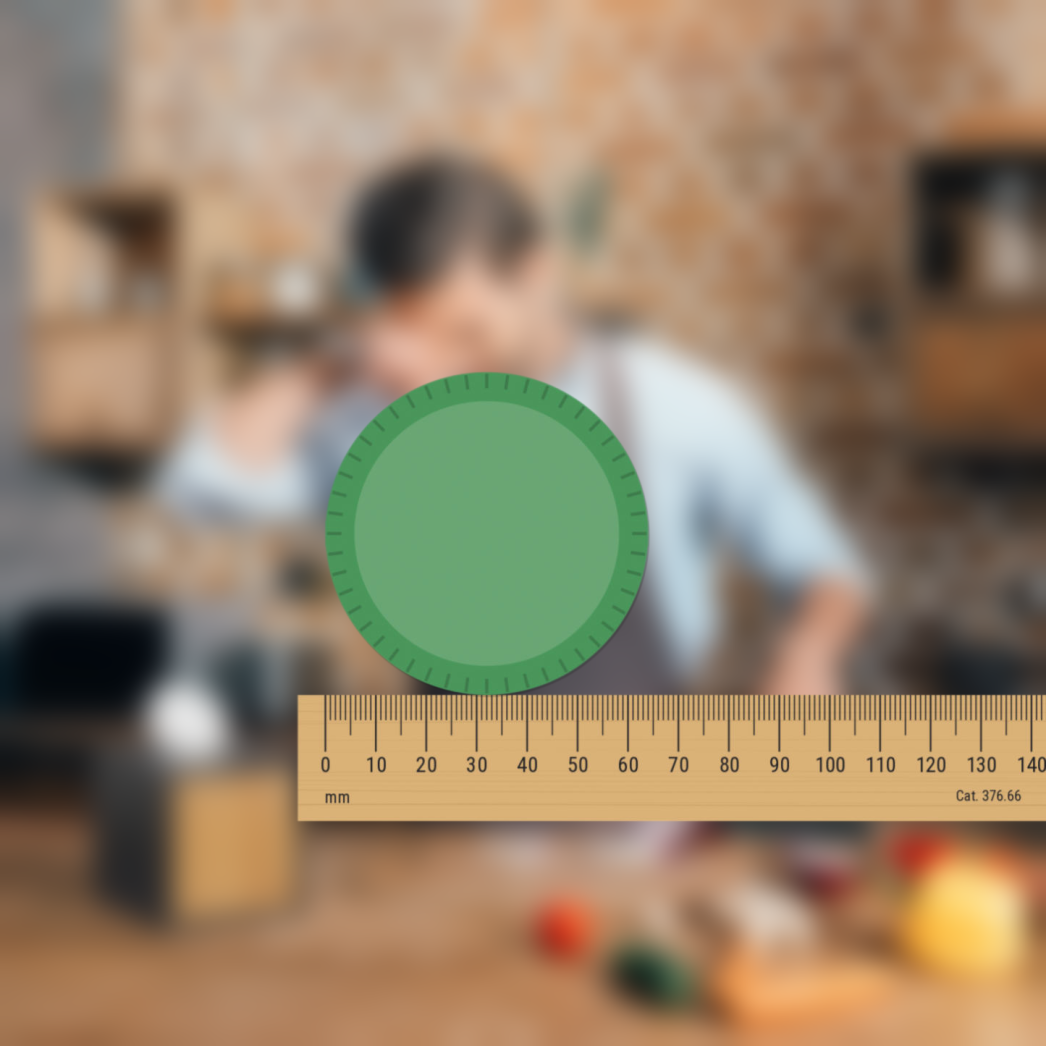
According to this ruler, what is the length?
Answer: 64 mm
